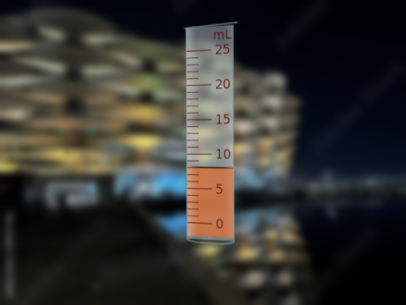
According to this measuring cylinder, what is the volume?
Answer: 8 mL
